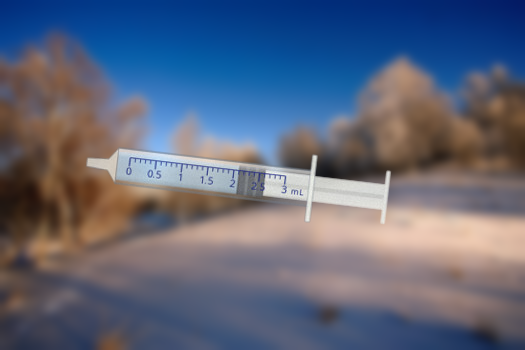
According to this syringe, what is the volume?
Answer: 2.1 mL
